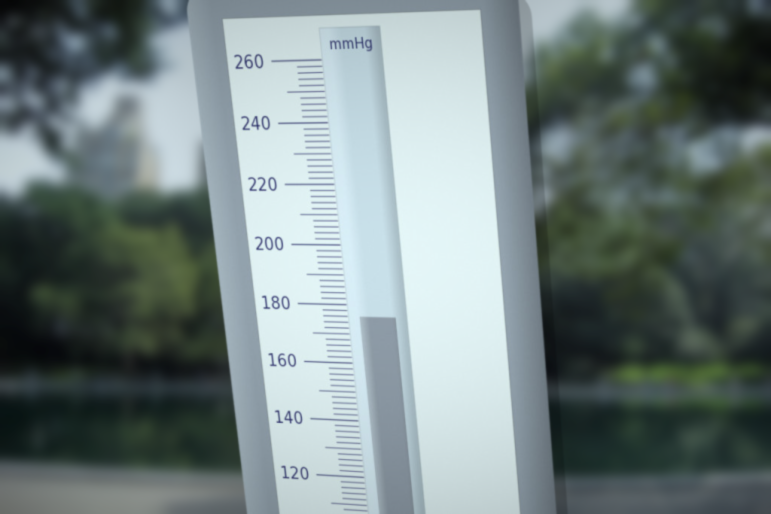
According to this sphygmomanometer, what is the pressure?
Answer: 176 mmHg
